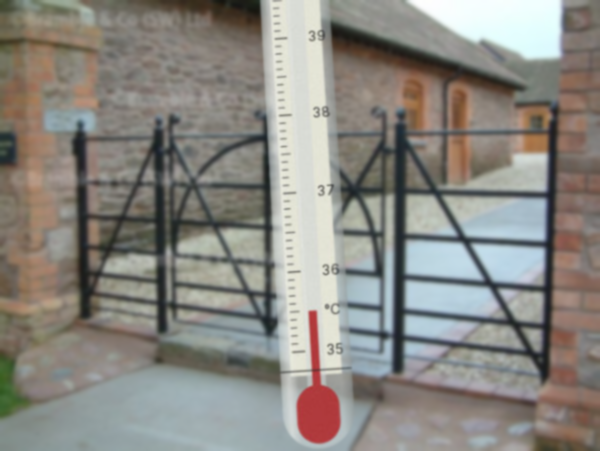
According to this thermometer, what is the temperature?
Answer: 35.5 °C
